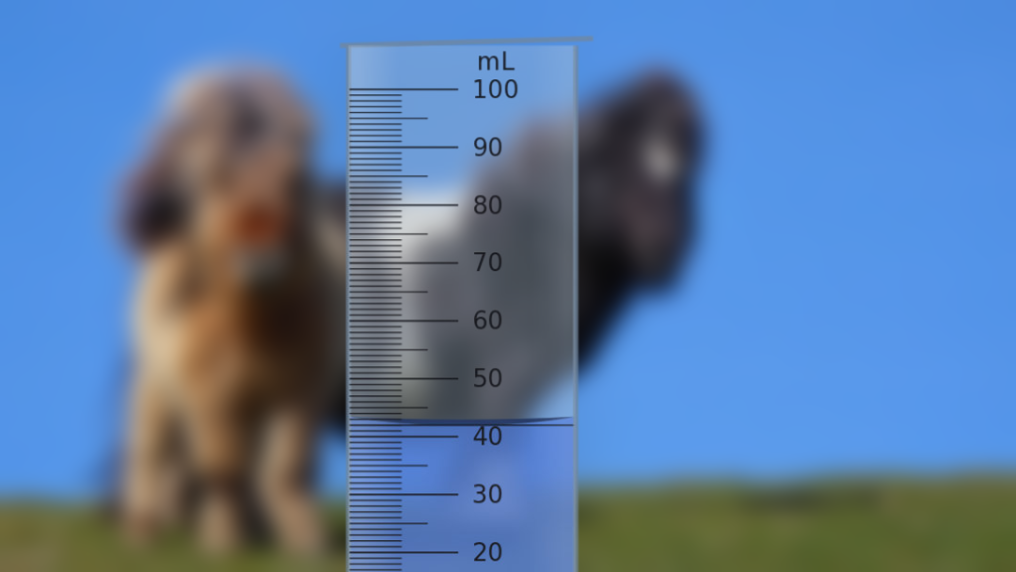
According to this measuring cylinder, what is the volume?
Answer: 42 mL
